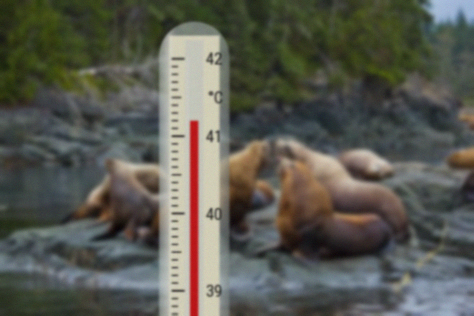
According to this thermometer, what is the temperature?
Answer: 41.2 °C
